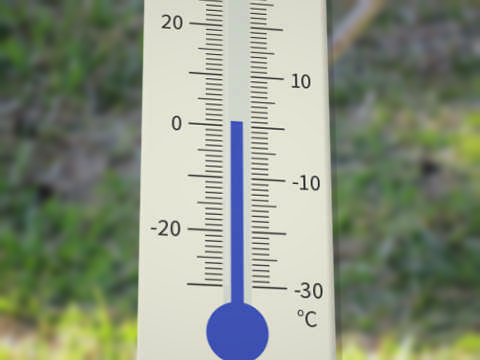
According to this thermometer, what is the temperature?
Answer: 1 °C
